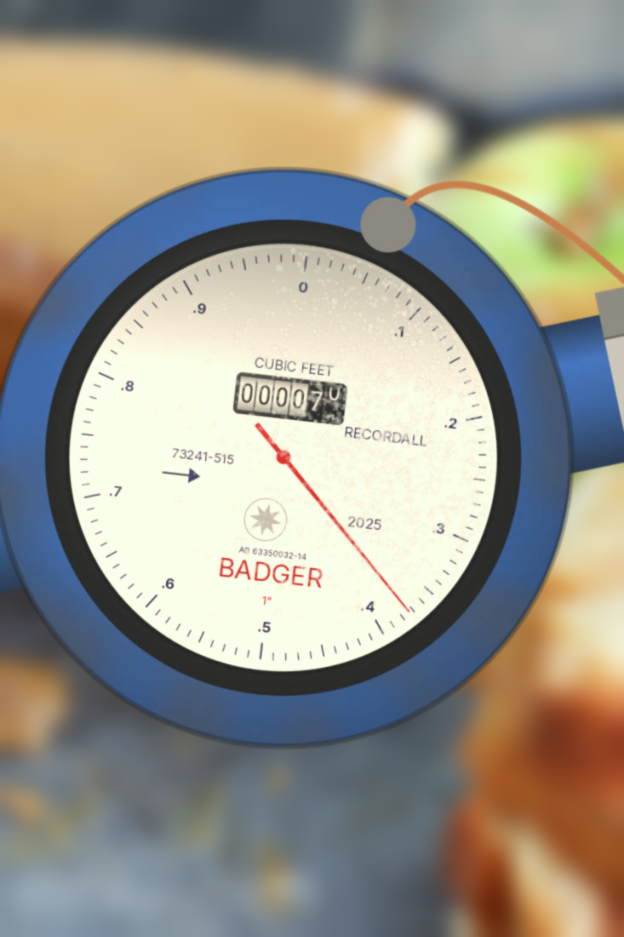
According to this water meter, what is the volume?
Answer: 70.37 ft³
